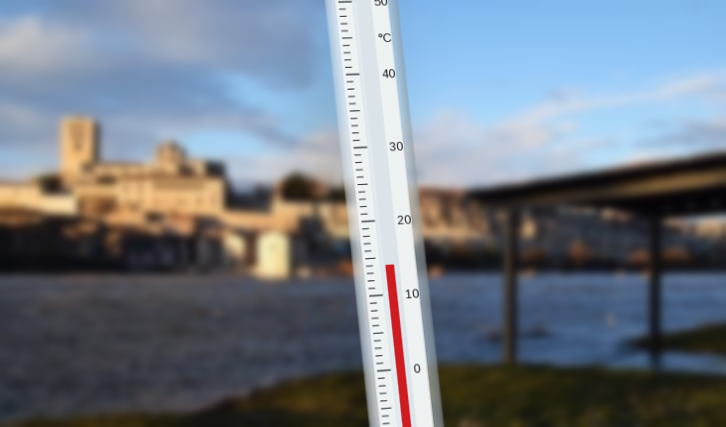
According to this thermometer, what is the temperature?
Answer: 14 °C
